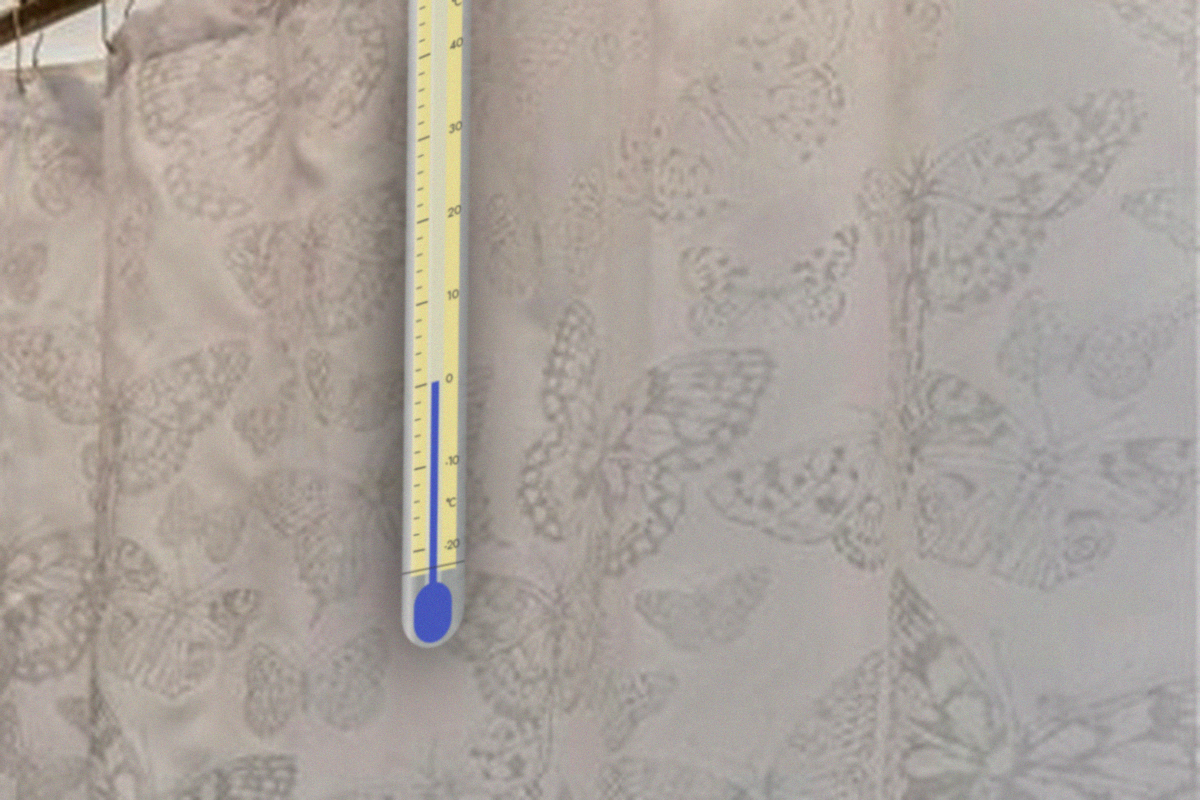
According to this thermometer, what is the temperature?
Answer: 0 °C
